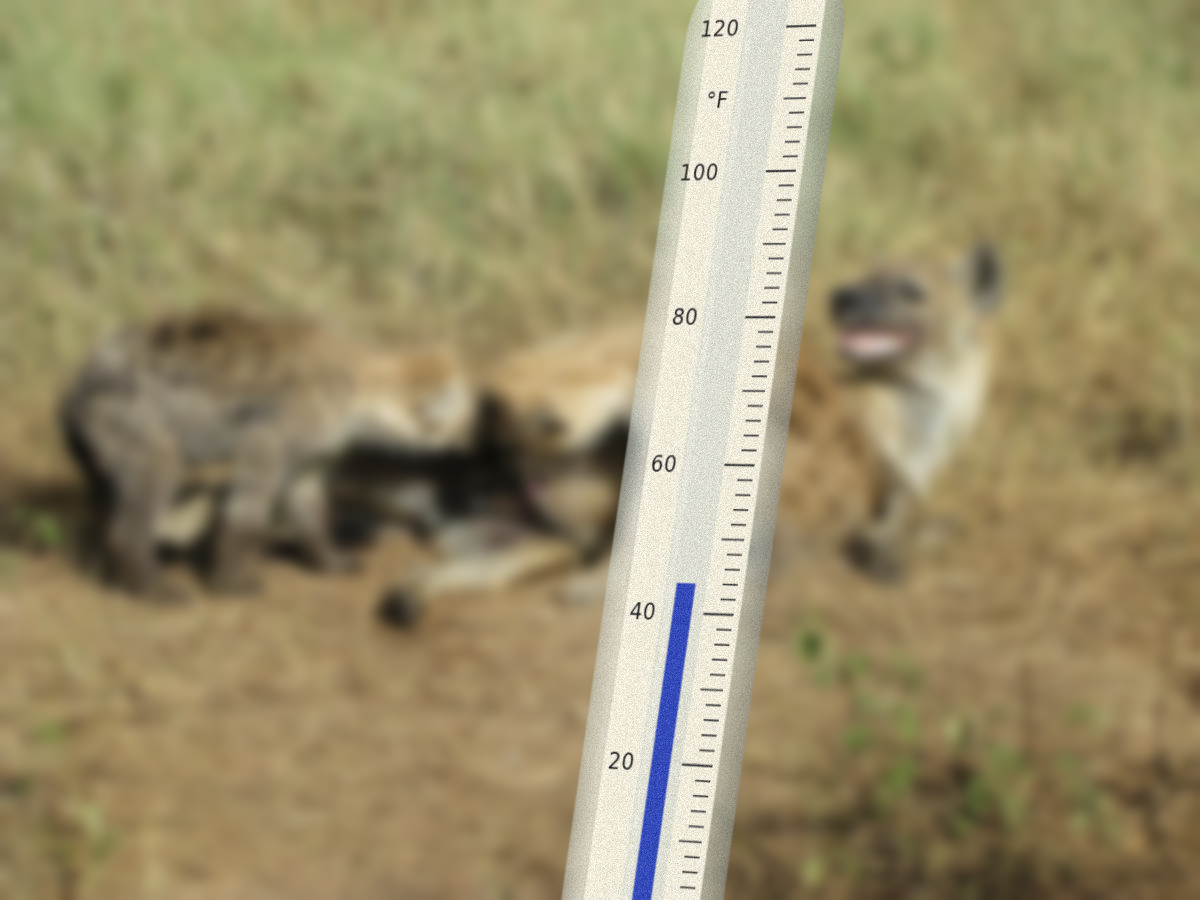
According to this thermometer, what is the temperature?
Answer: 44 °F
